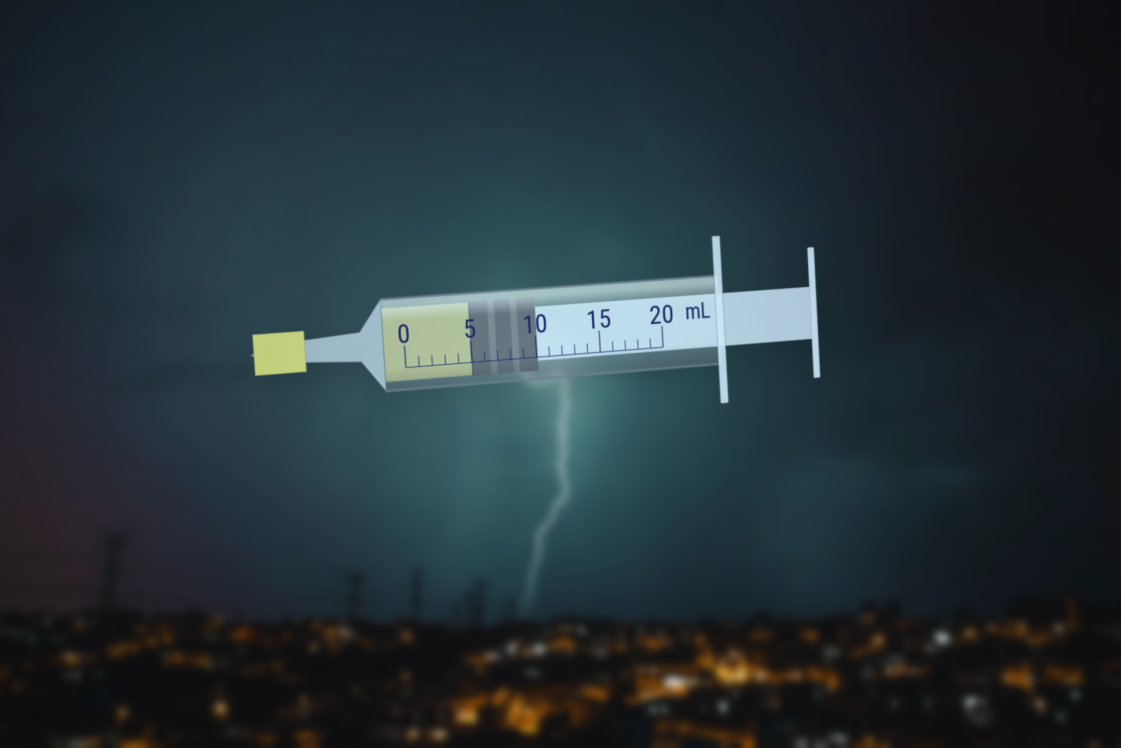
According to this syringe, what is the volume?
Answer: 5 mL
